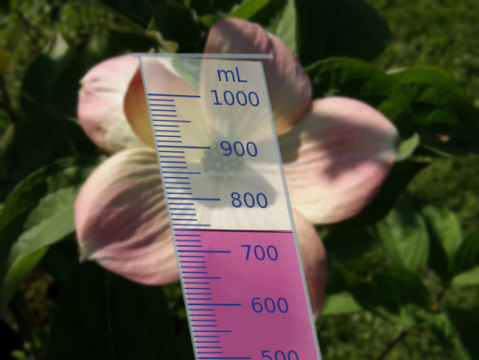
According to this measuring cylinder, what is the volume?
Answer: 740 mL
